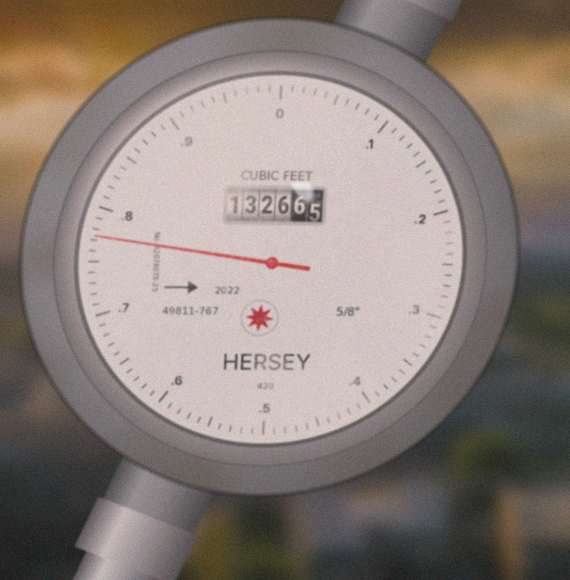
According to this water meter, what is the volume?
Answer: 132664.77 ft³
